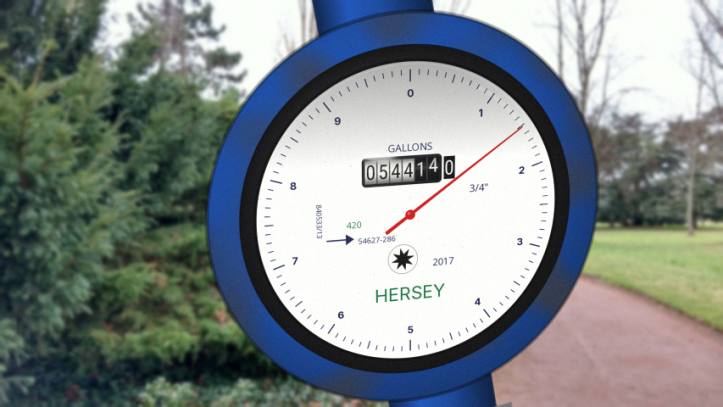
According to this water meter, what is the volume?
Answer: 544141.5 gal
